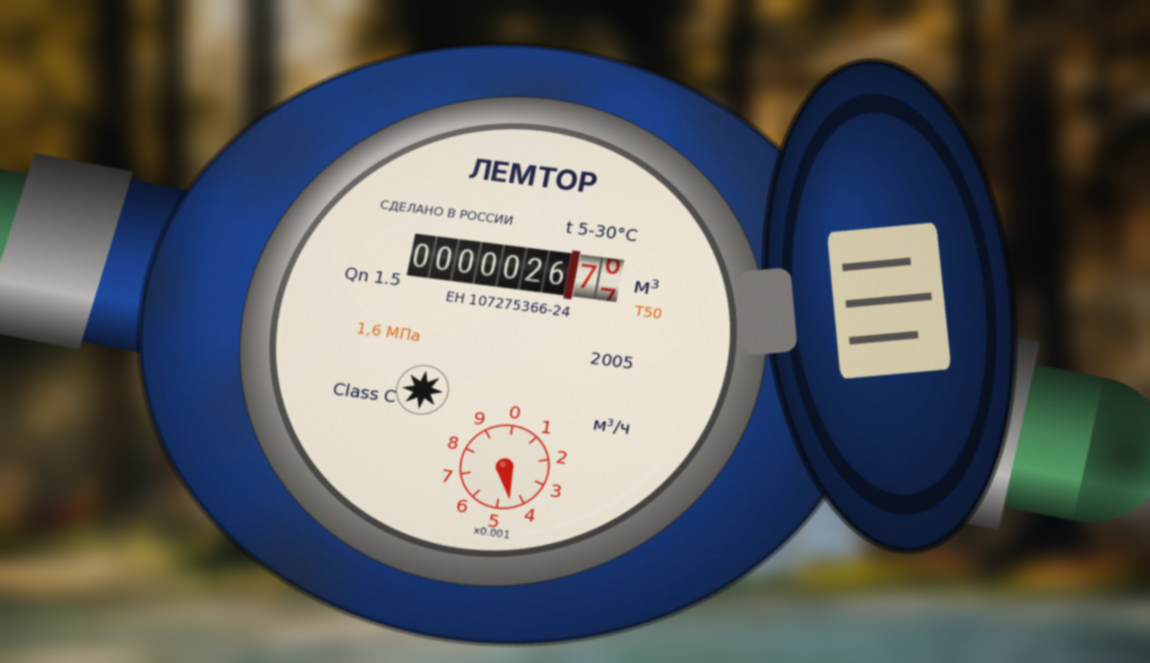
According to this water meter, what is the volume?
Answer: 26.764 m³
